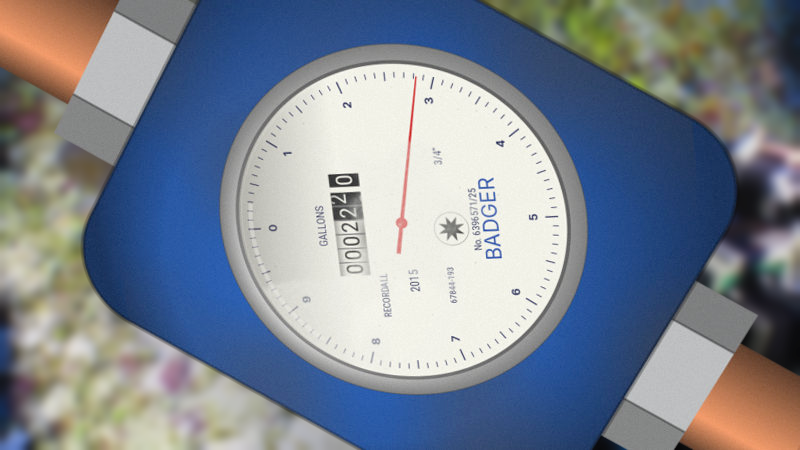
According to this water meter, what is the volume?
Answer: 2222.8 gal
